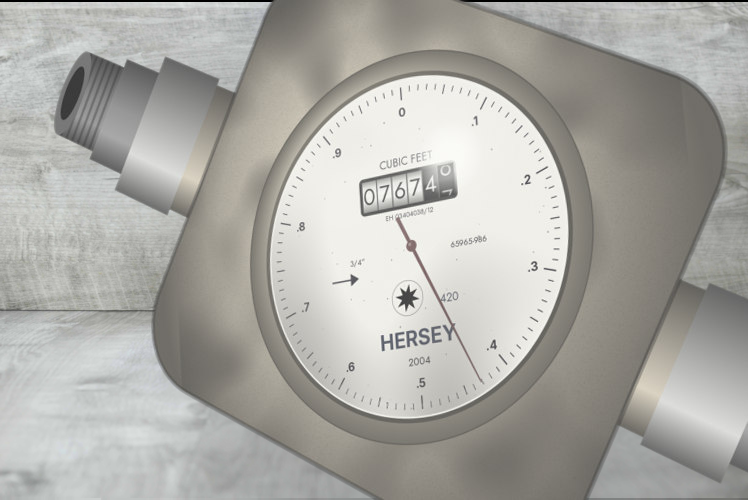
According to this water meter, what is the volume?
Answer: 76746.43 ft³
